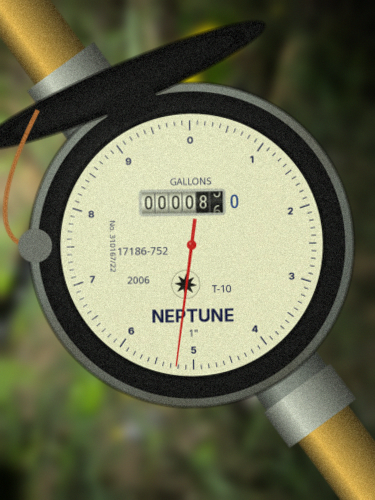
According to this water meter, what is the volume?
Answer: 855.2 gal
